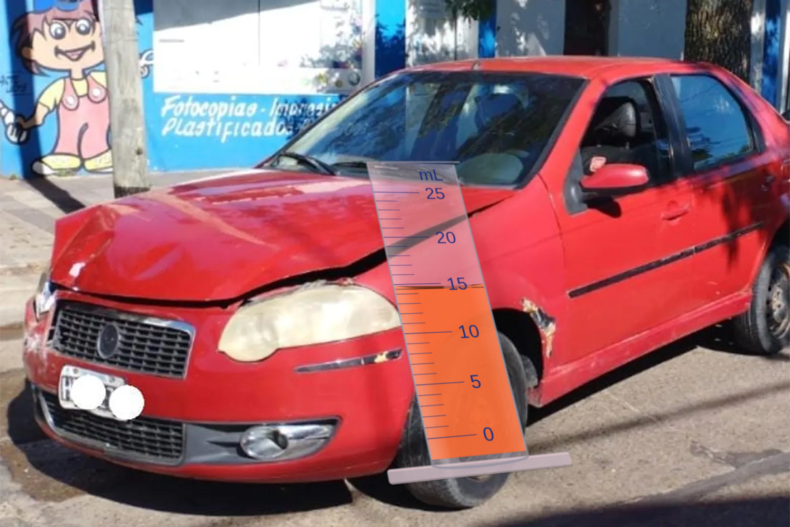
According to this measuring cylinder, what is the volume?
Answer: 14.5 mL
